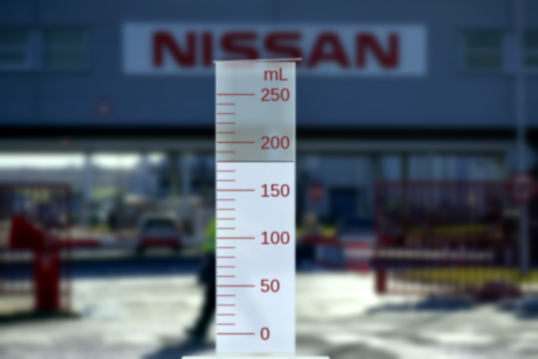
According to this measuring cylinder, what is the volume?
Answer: 180 mL
